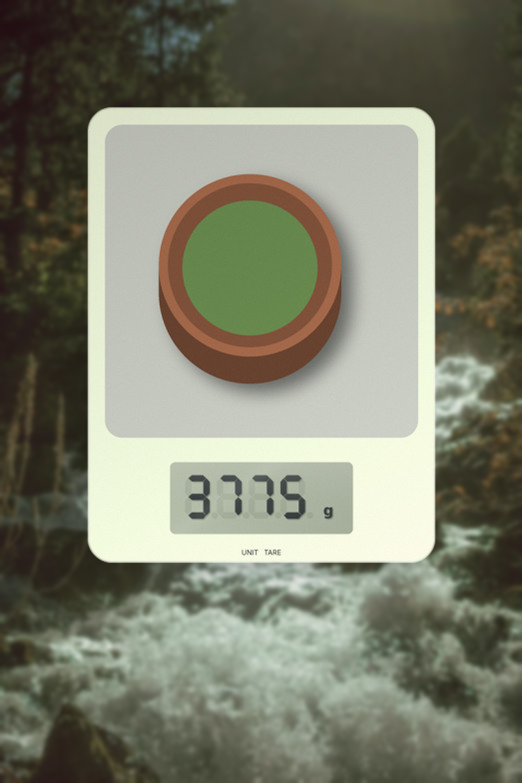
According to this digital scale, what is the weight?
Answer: 3775 g
